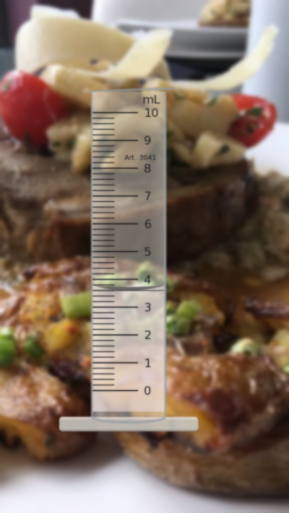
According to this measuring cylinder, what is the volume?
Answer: 3.6 mL
